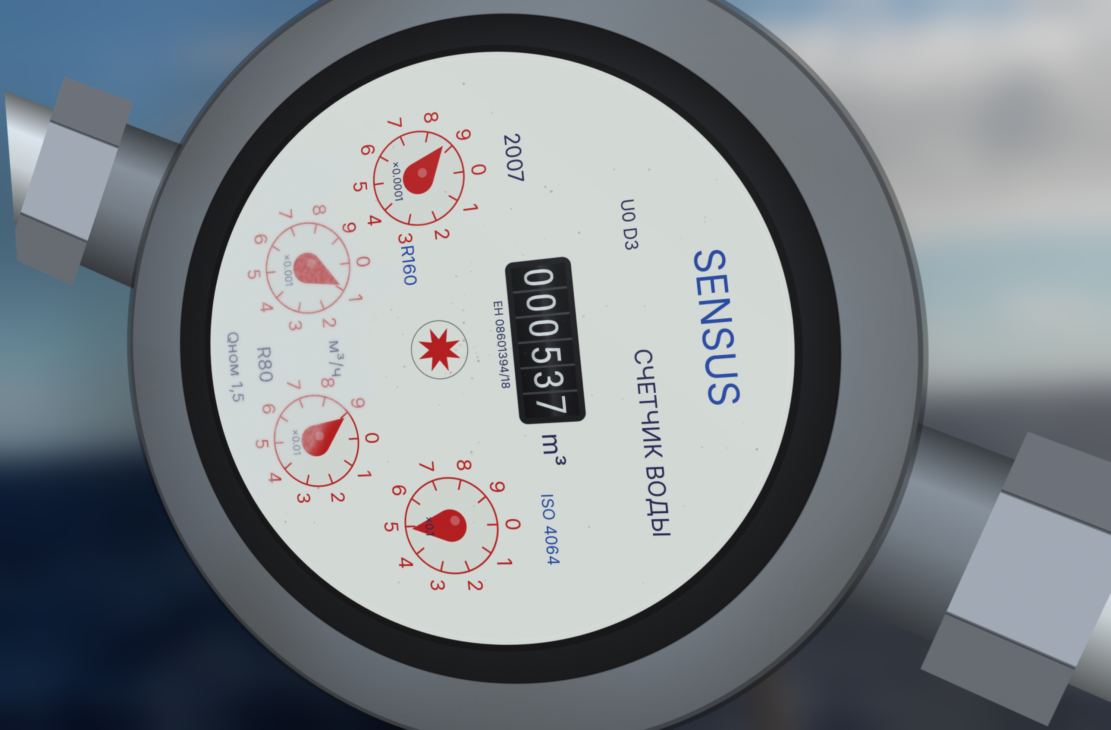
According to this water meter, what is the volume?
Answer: 537.4908 m³
